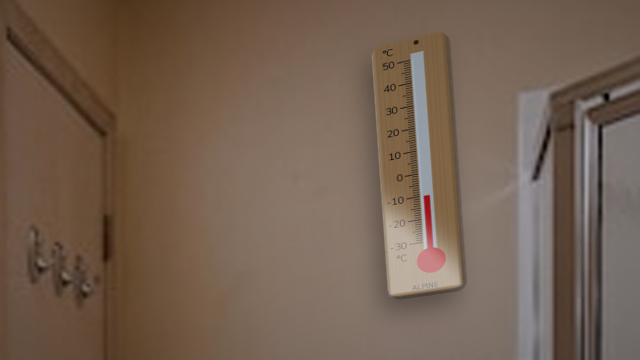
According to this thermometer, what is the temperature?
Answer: -10 °C
